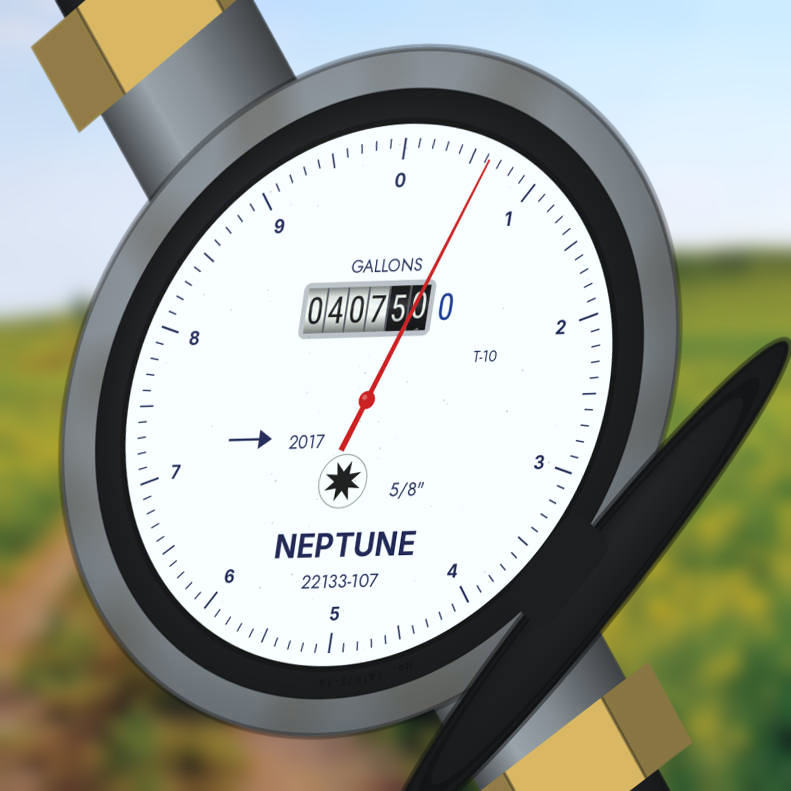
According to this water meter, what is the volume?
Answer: 407500.6 gal
